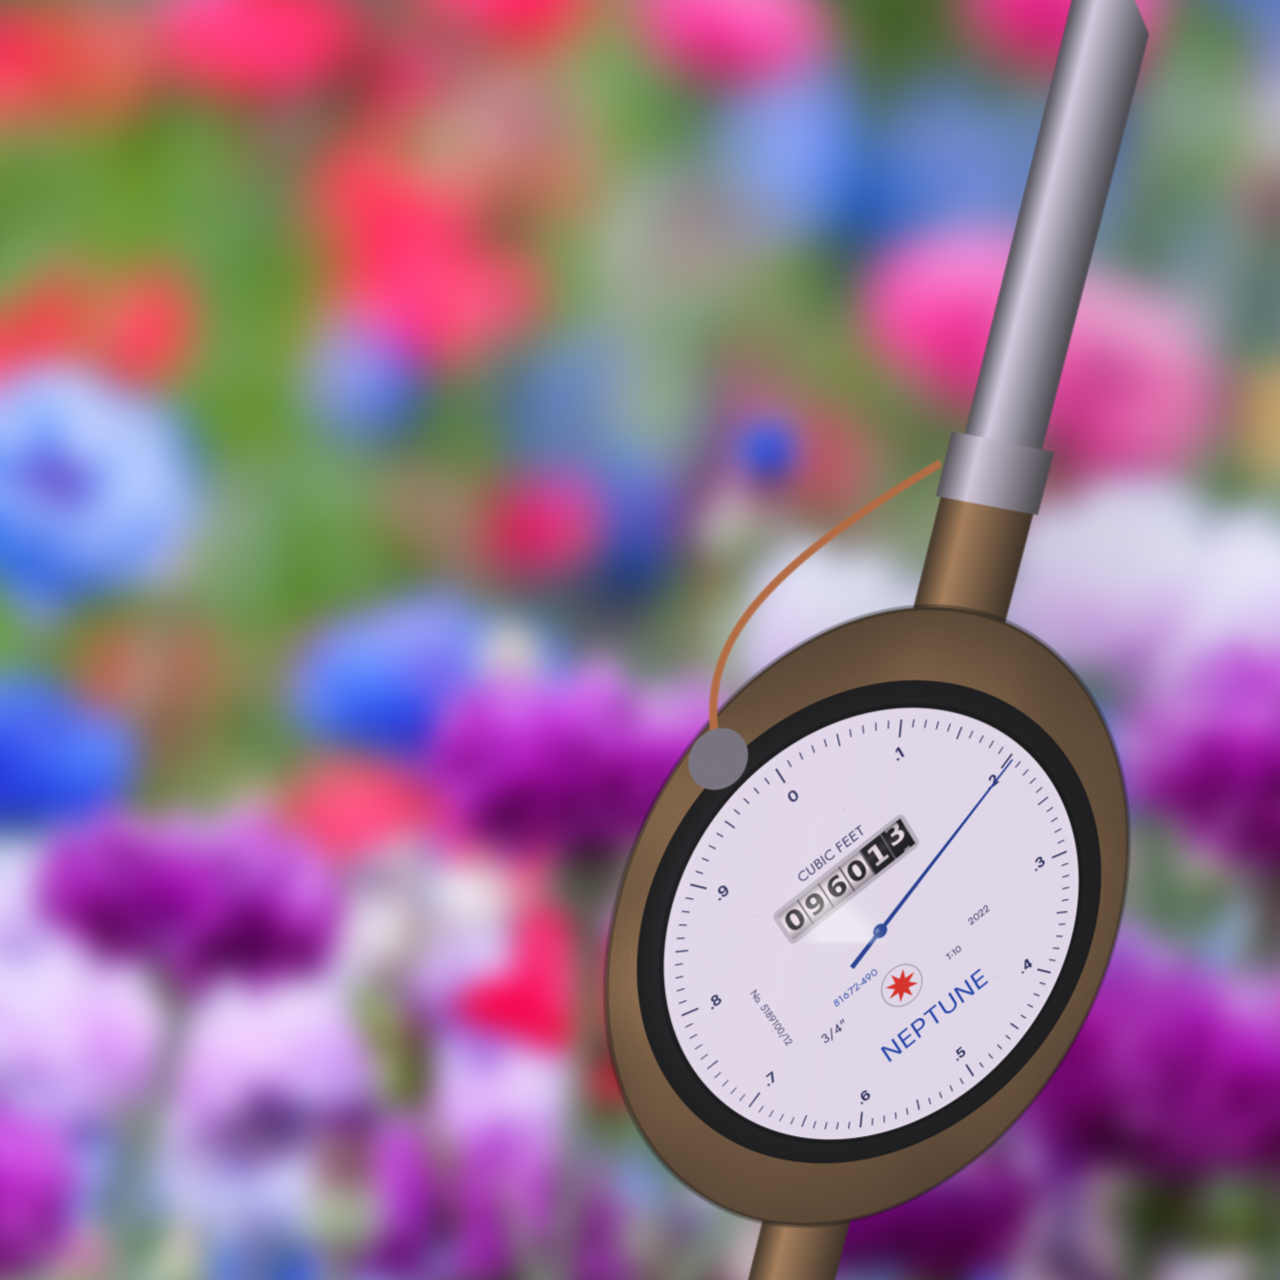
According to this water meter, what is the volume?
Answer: 96013.20 ft³
